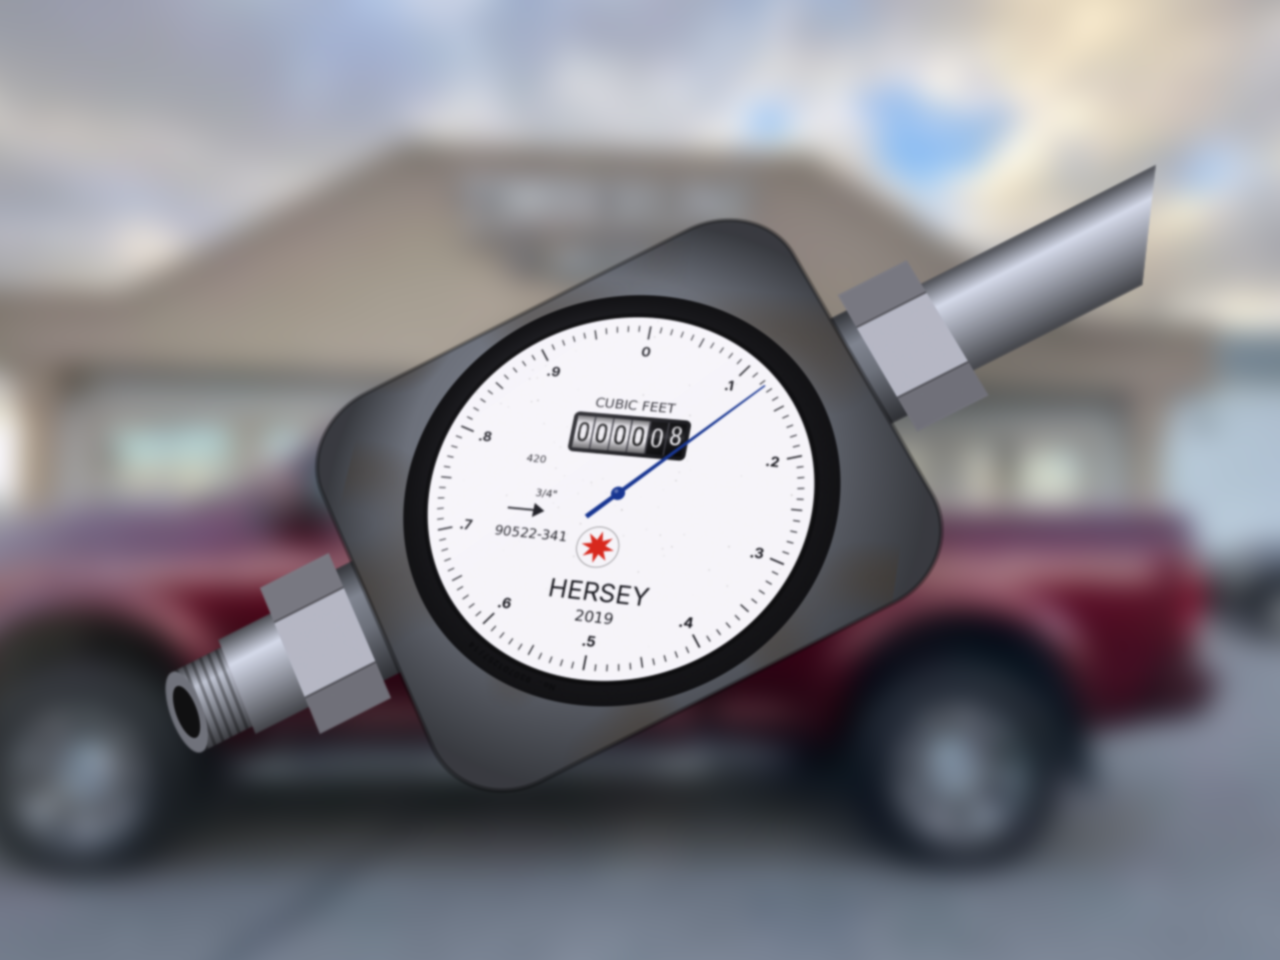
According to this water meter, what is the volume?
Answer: 8.12 ft³
